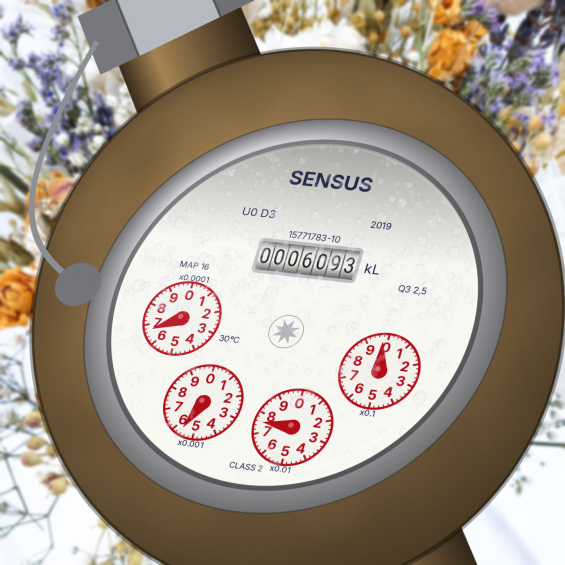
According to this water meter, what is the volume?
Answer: 6092.9756 kL
